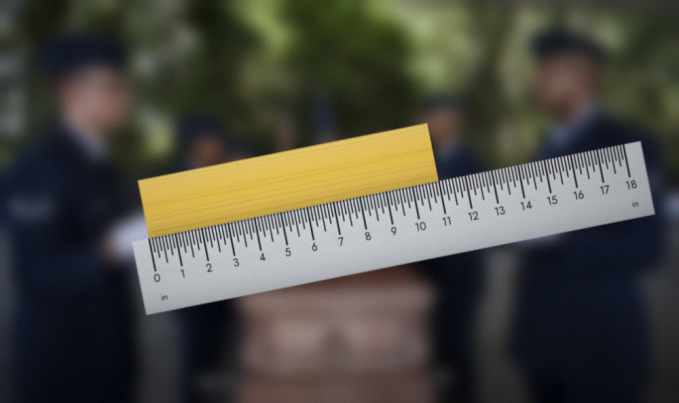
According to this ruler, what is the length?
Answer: 11 in
